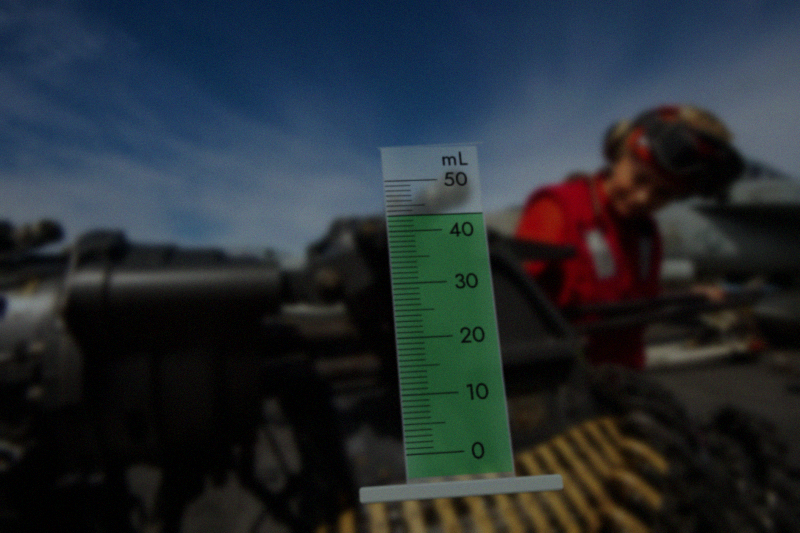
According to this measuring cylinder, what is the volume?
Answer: 43 mL
